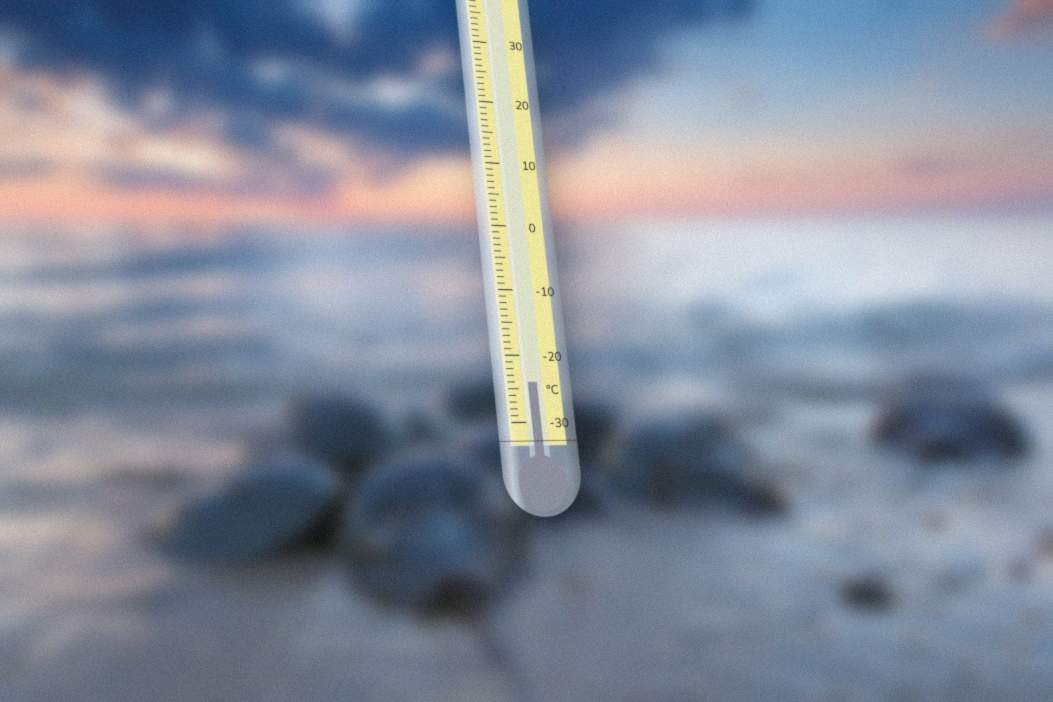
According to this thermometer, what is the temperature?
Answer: -24 °C
